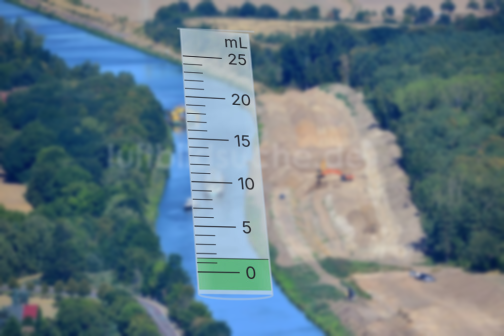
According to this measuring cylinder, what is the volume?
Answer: 1.5 mL
